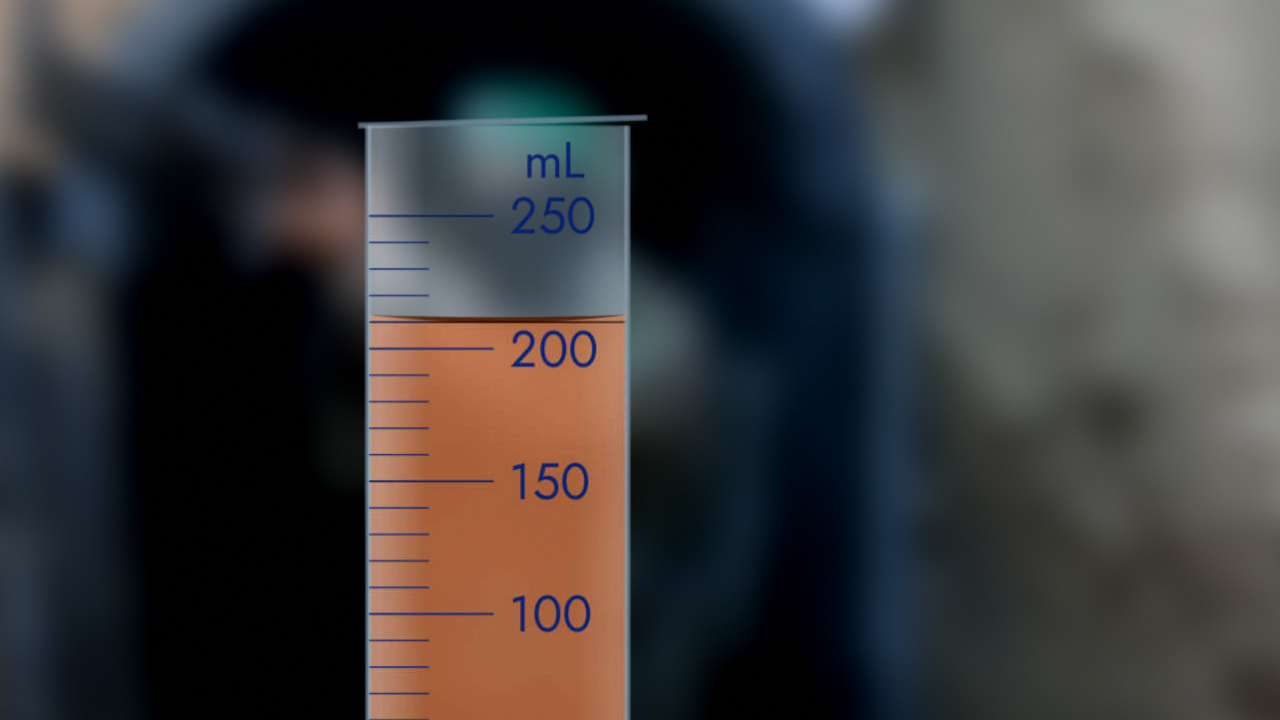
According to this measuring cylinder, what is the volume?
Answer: 210 mL
